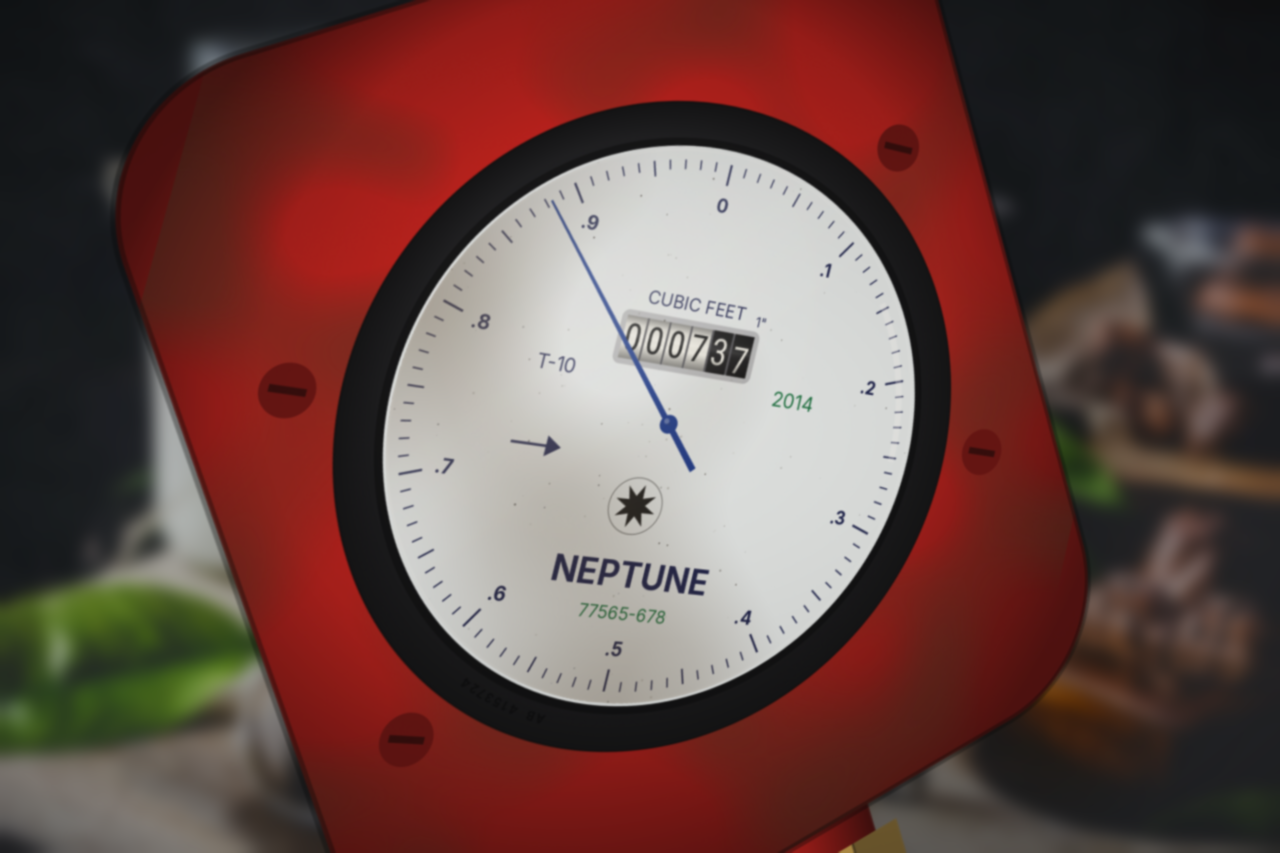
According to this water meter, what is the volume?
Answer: 736.88 ft³
